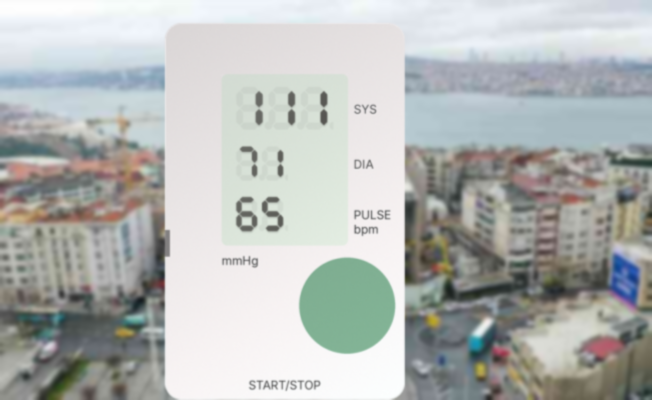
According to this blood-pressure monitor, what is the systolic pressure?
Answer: 111 mmHg
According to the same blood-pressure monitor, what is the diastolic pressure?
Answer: 71 mmHg
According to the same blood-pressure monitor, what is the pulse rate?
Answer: 65 bpm
